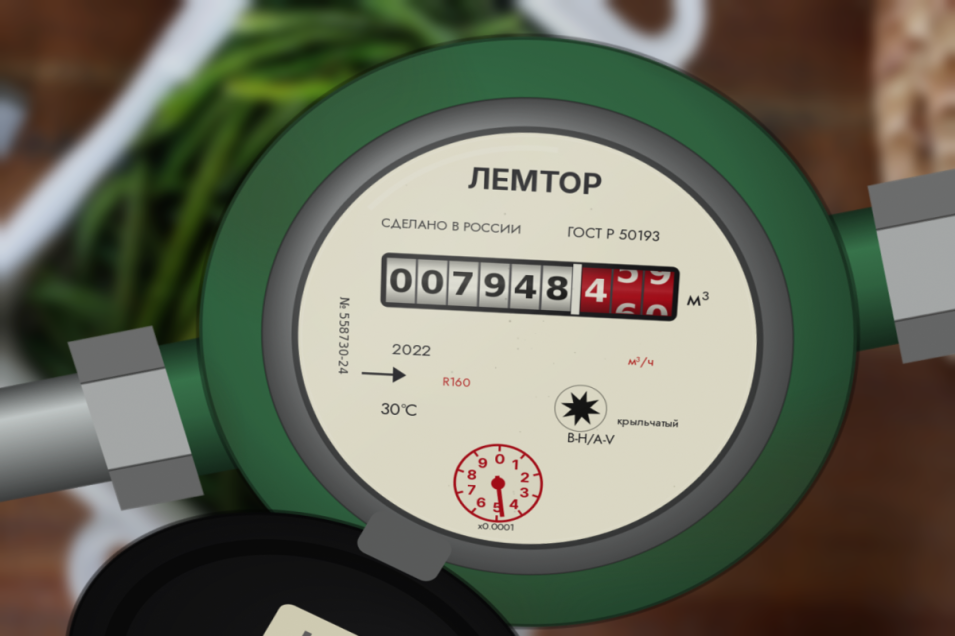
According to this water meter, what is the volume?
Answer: 7948.4594 m³
